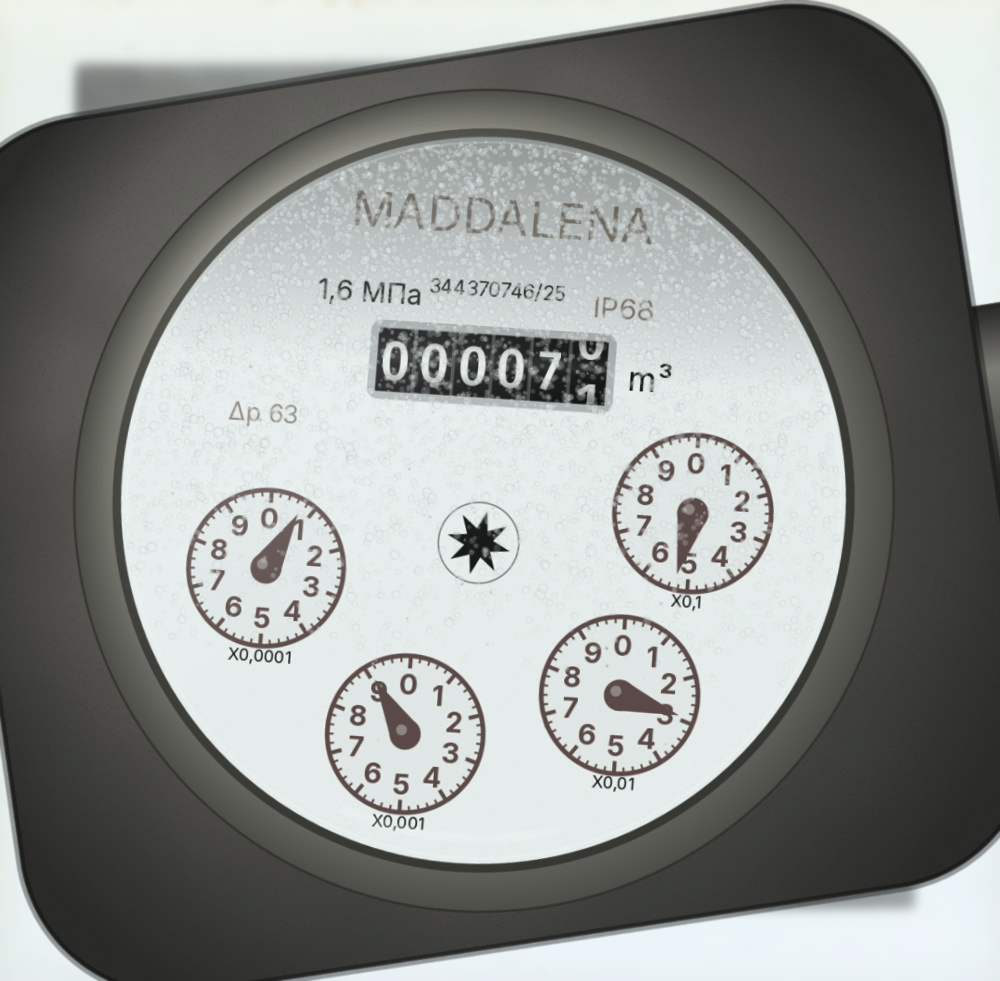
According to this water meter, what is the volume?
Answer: 70.5290 m³
